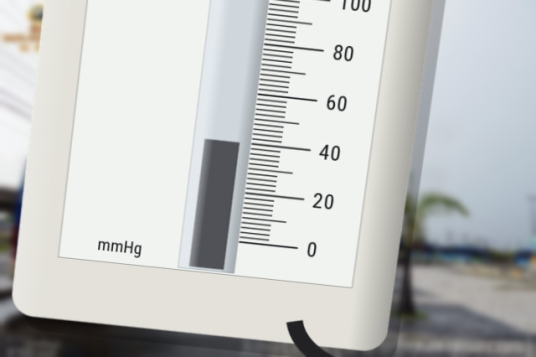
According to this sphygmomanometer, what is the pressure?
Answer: 40 mmHg
